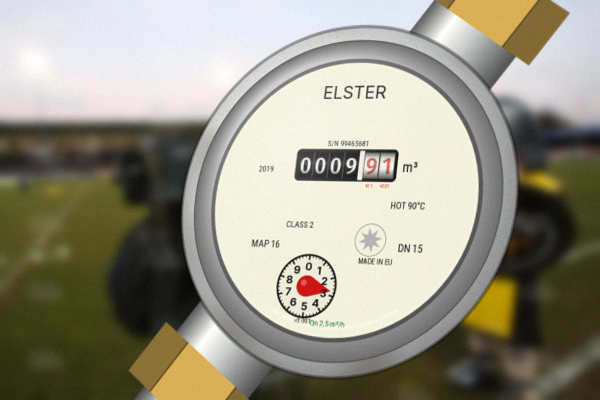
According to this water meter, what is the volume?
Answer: 9.912 m³
